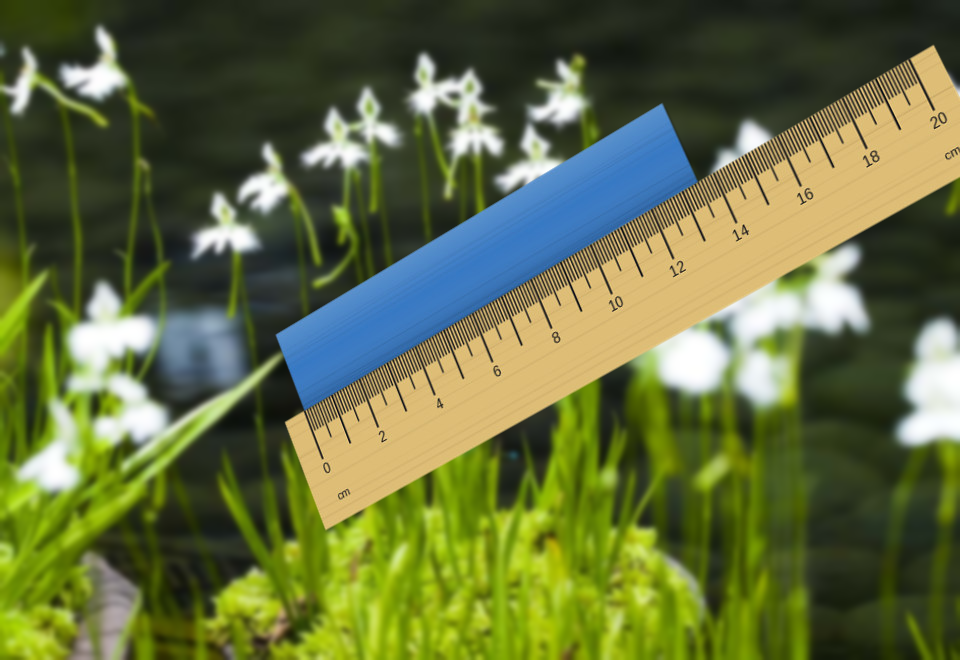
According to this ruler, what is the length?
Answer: 13.5 cm
